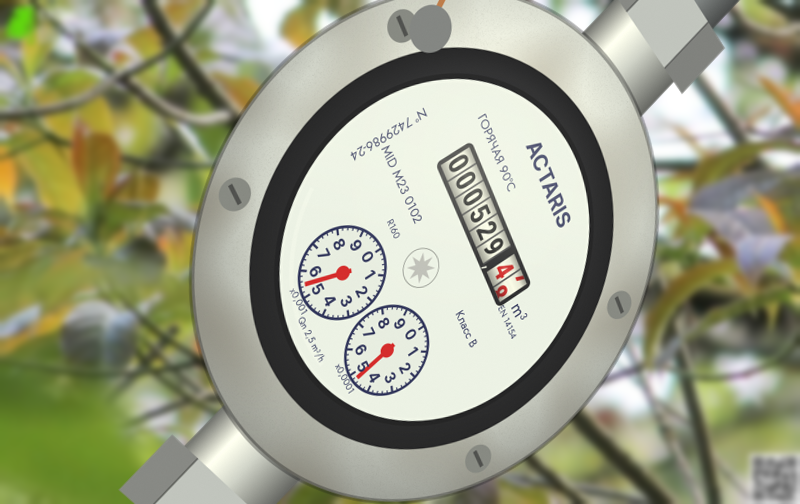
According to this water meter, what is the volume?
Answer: 529.4754 m³
